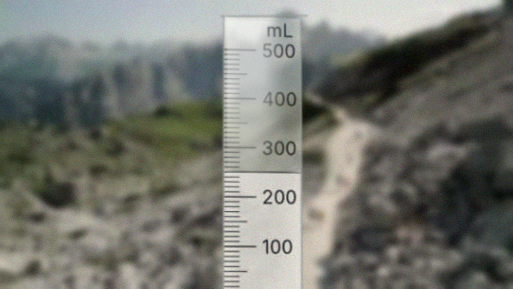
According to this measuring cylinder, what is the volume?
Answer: 250 mL
